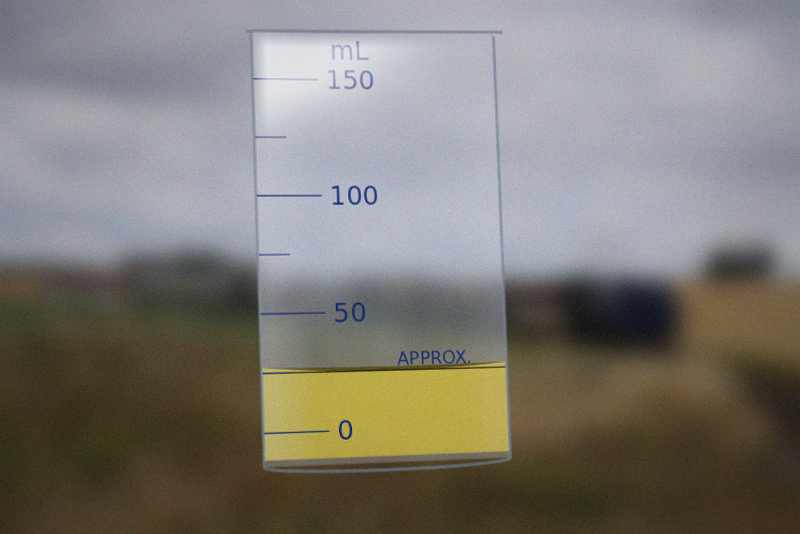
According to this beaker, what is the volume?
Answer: 25 mL
